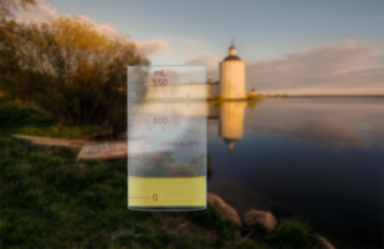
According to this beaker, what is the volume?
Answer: 25 mL
